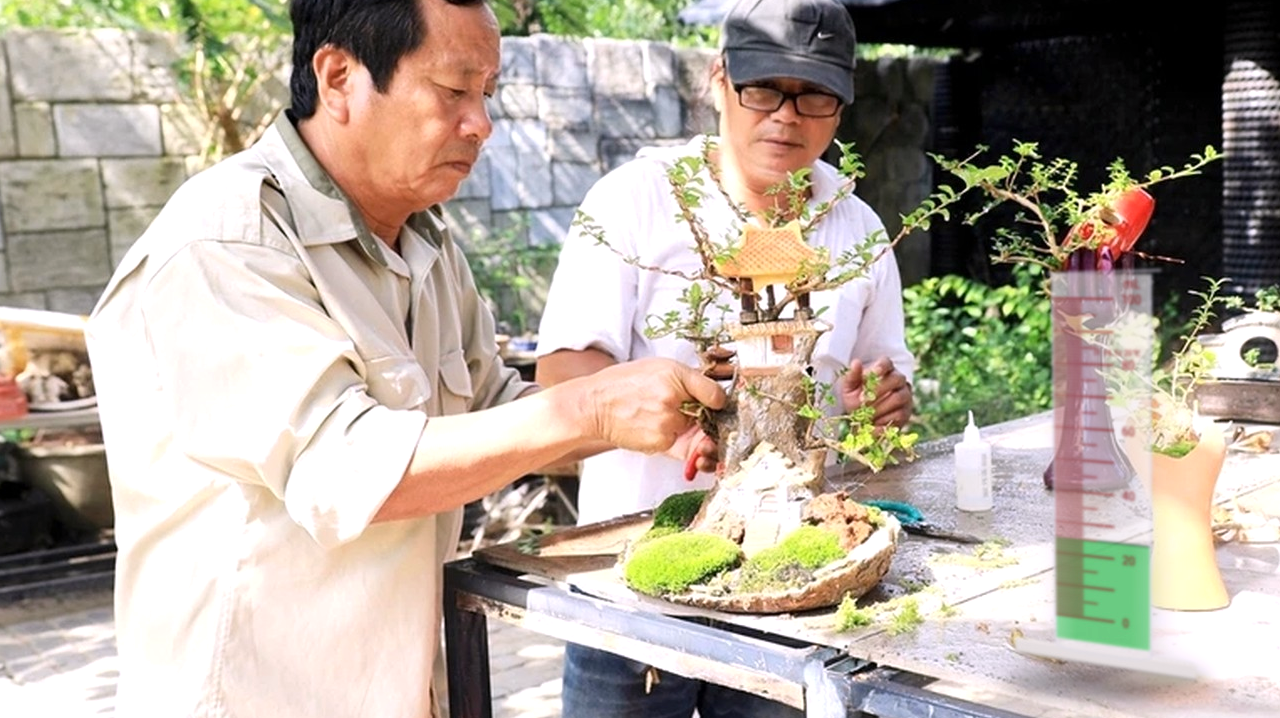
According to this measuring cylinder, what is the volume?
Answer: 25 mL
